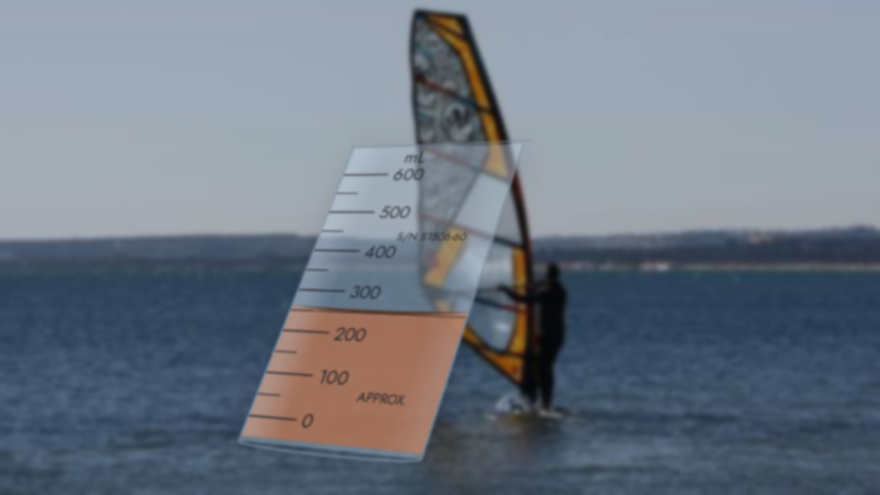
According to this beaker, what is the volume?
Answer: 250 mL
